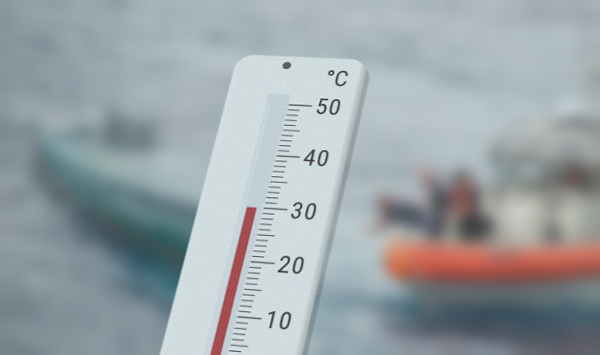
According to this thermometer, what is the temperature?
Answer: 30 °C
